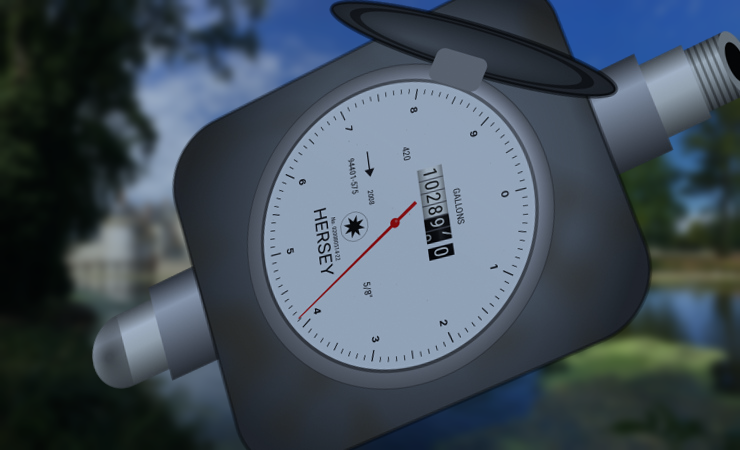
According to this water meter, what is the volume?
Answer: 1028974.1 gal
